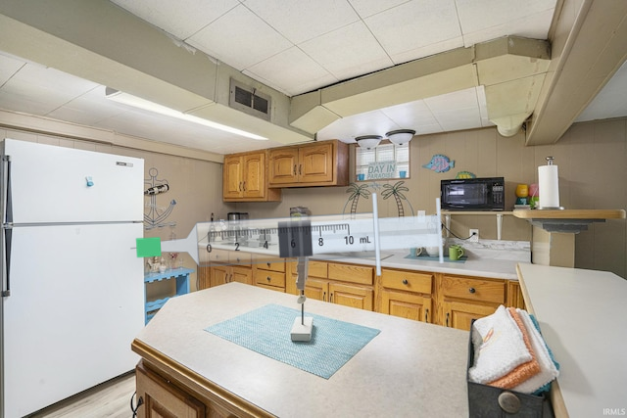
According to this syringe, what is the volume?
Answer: 5 mL
